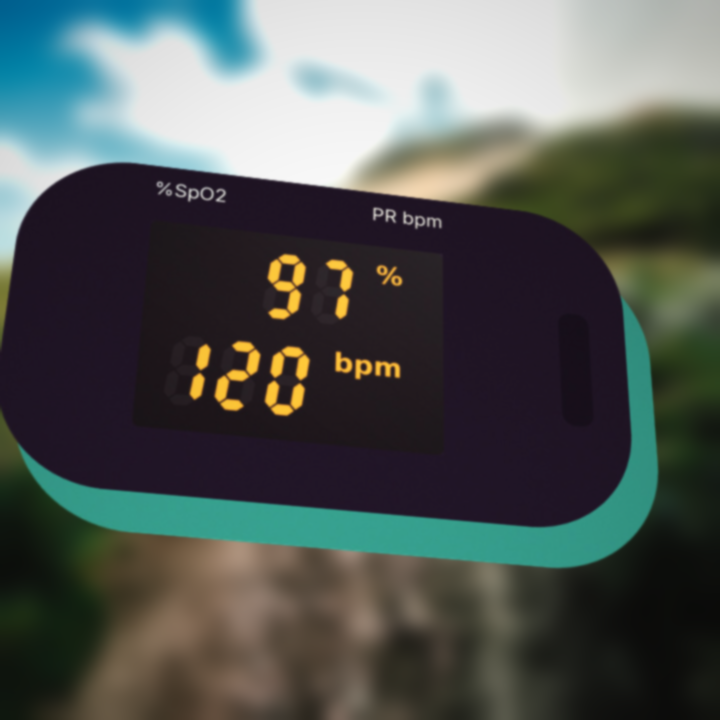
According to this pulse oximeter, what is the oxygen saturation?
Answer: 97 %
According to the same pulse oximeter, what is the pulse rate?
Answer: 120 bpm
